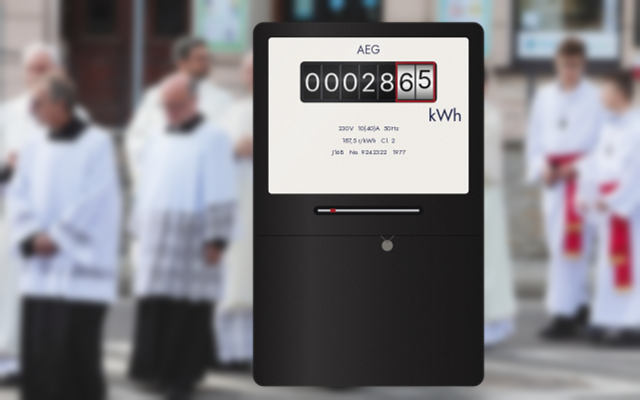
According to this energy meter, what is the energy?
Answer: 28.65 kWh
